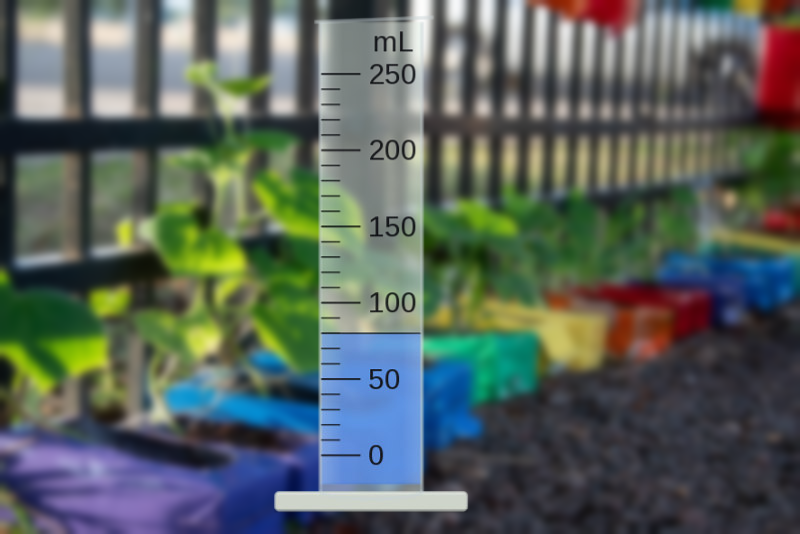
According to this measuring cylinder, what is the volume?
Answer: 80 mL
